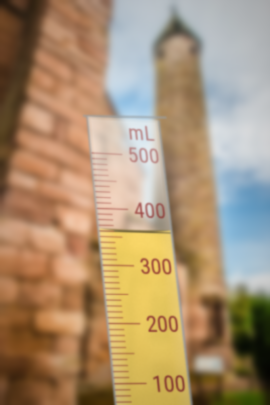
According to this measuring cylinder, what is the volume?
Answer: 360 mL
